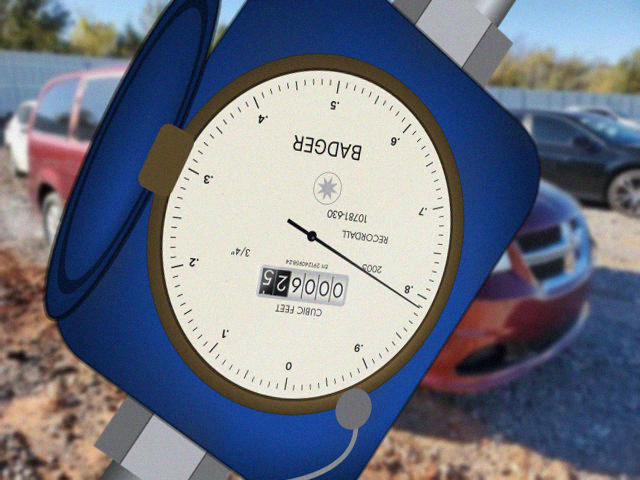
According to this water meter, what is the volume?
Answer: 624.81 ft³
